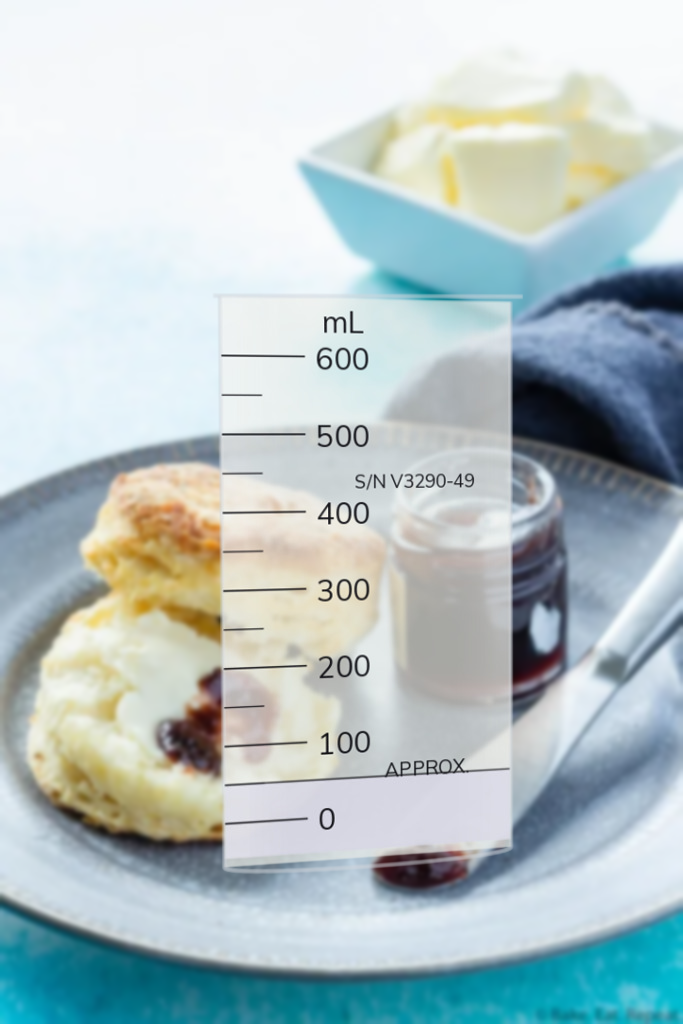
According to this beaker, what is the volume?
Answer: 50 mL
